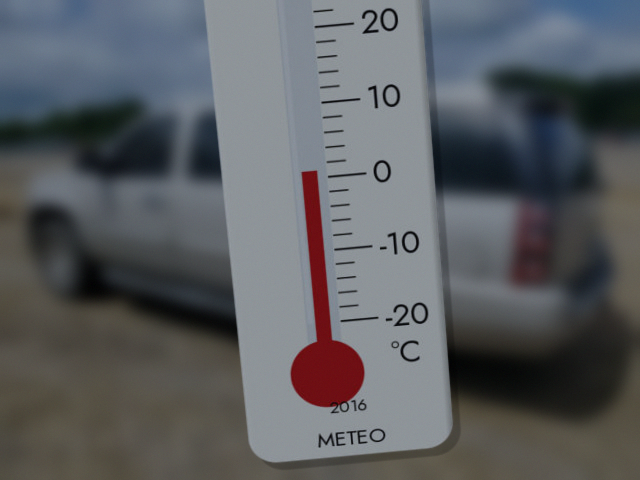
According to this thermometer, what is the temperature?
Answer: 1 °C
